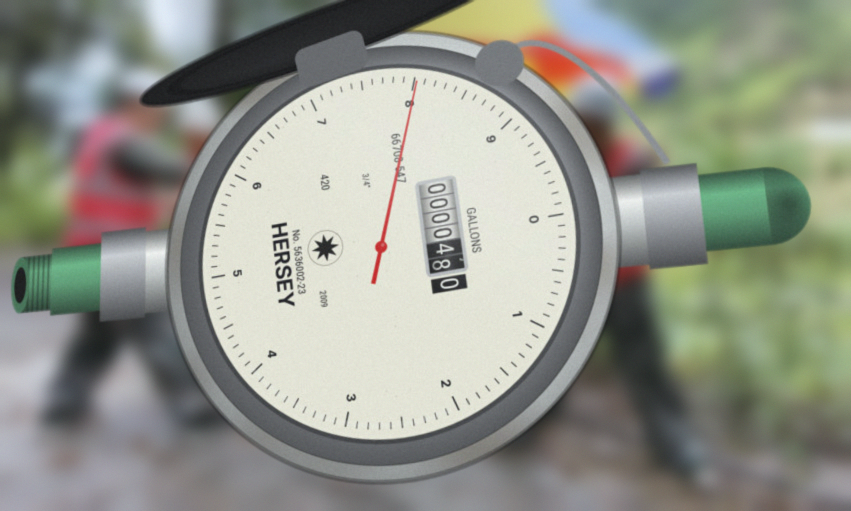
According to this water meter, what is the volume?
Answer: 478.0 gal
